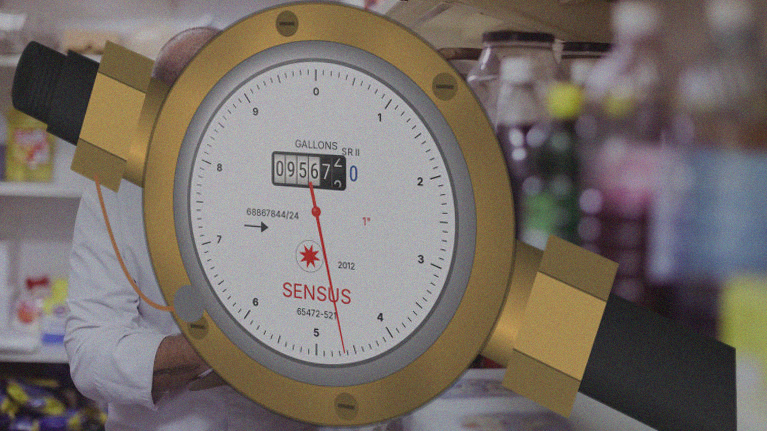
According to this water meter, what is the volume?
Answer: 956724.6 gal
